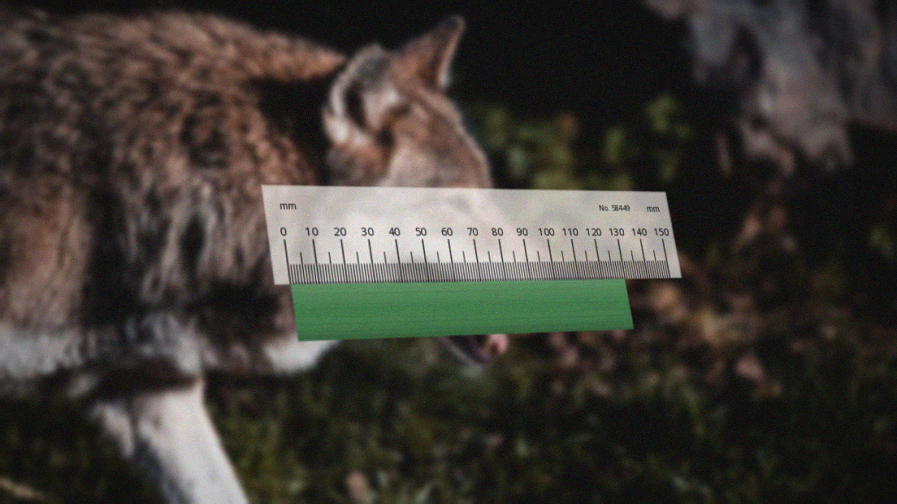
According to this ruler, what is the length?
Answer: 130 mm
